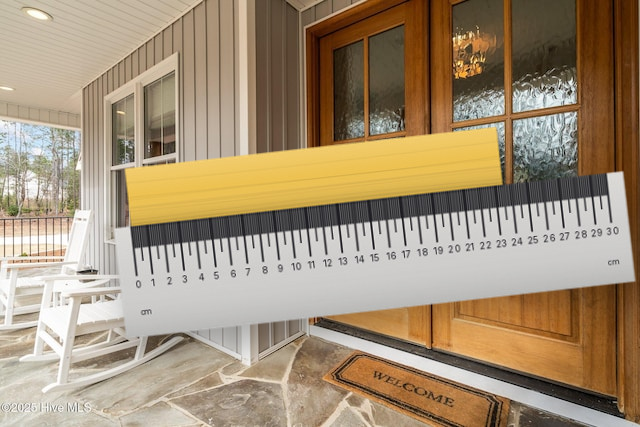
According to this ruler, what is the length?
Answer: 23.5 cm
